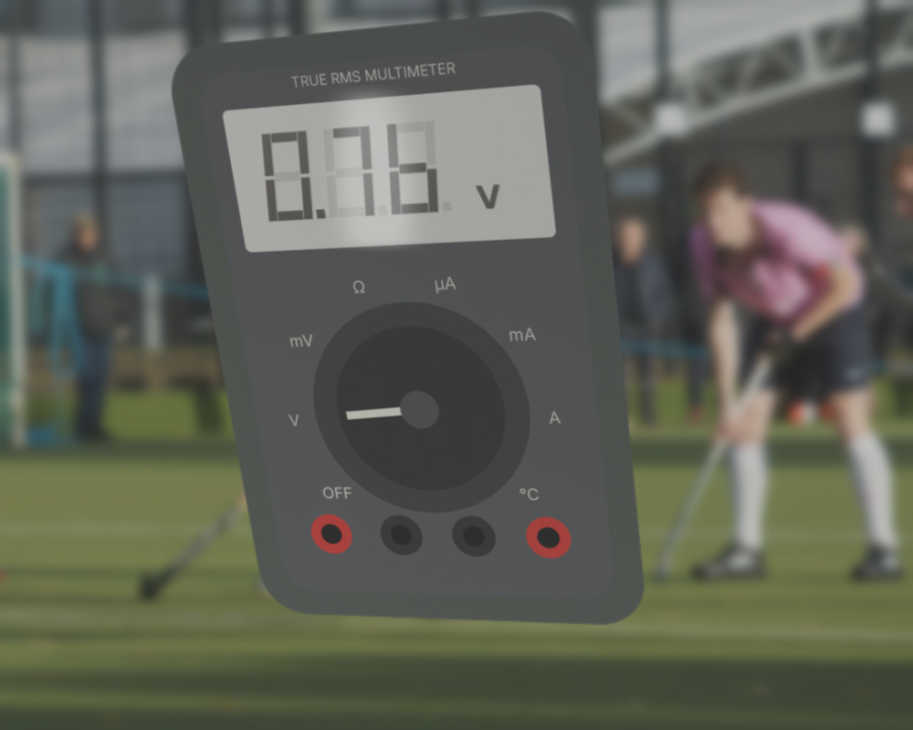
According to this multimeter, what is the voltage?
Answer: 0.76 V
